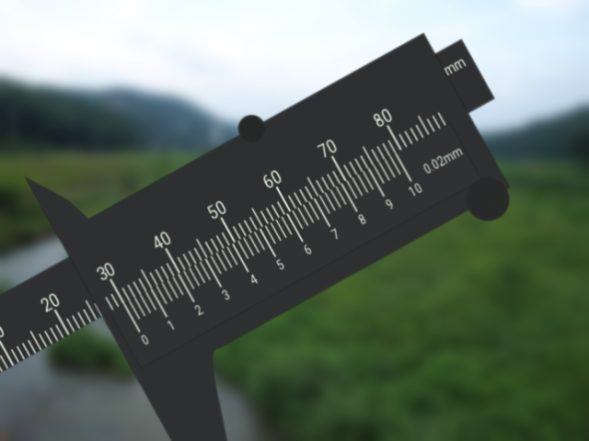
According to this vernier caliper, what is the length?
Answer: 30.0 mm
